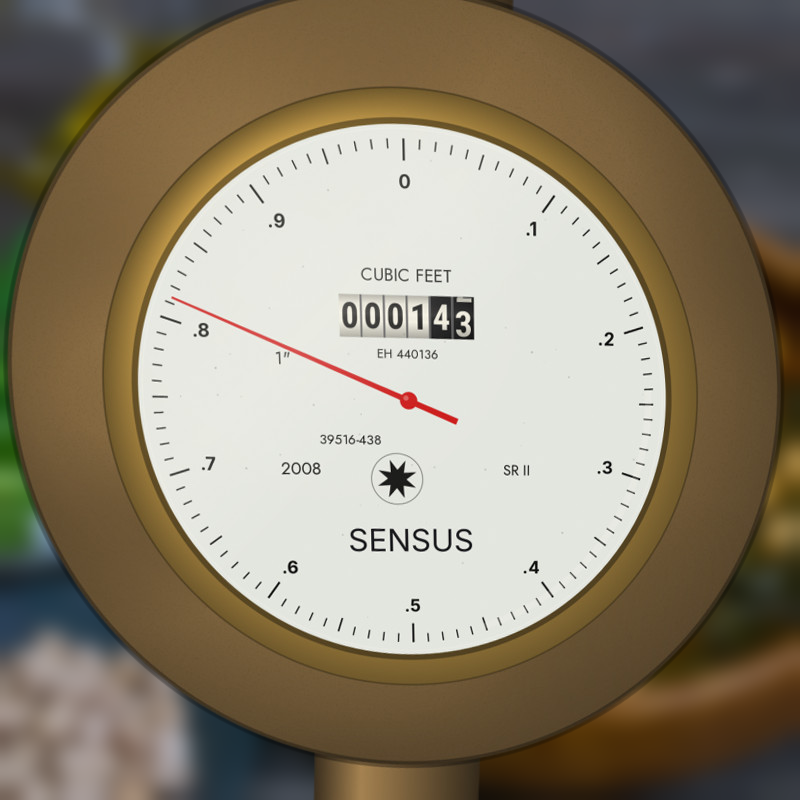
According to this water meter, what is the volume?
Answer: 142.81 ft³
